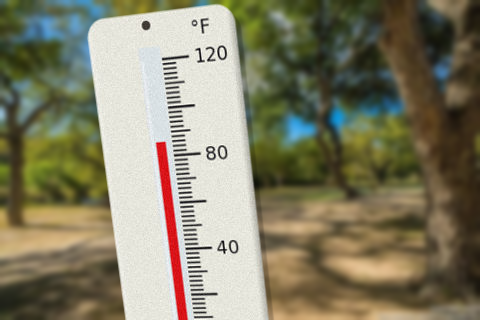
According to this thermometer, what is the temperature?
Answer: 86 °F
